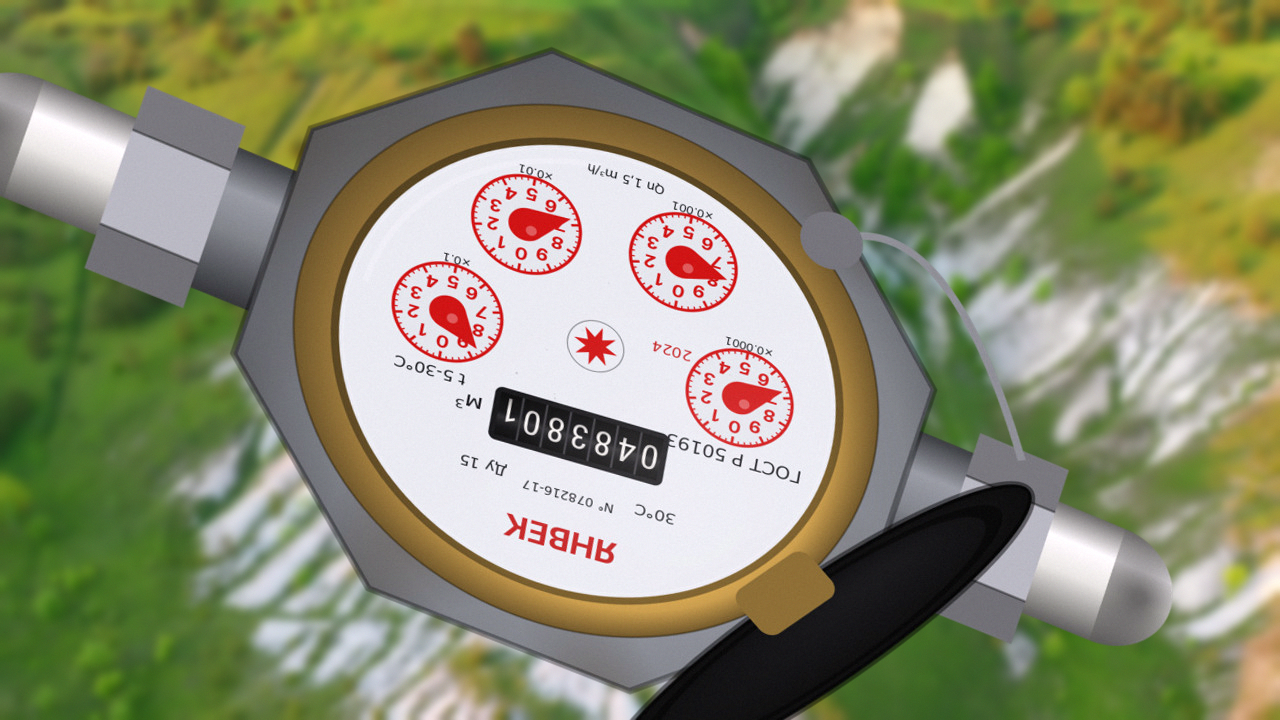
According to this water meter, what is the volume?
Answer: 483800.8676 m³
